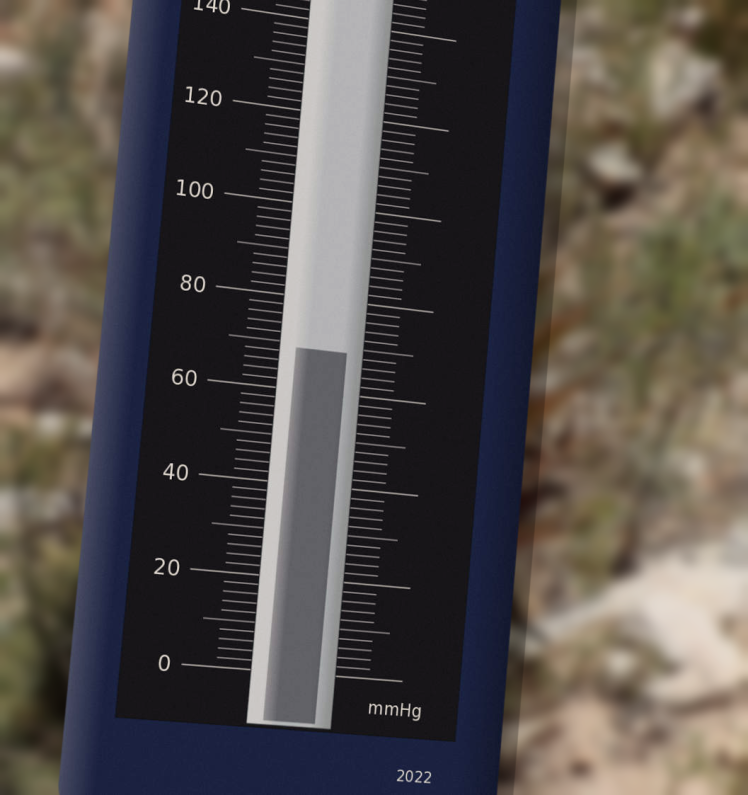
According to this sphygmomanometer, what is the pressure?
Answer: 69 mmHg
